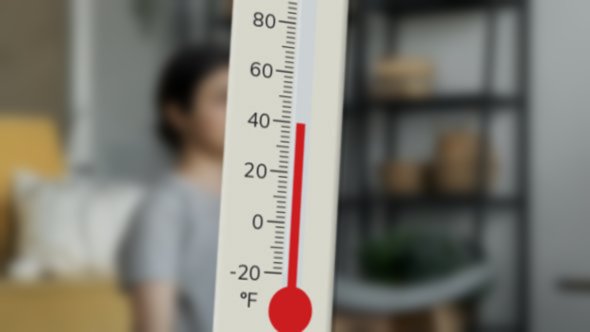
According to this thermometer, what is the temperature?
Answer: 40 °F
